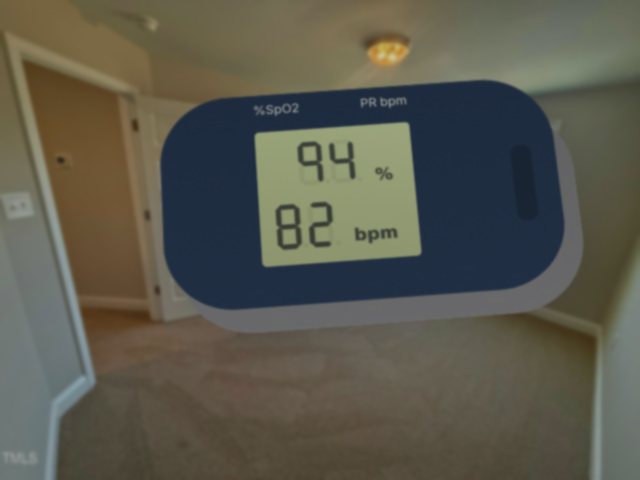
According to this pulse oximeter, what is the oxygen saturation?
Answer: 94 %
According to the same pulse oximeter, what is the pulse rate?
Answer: 82 bpm
